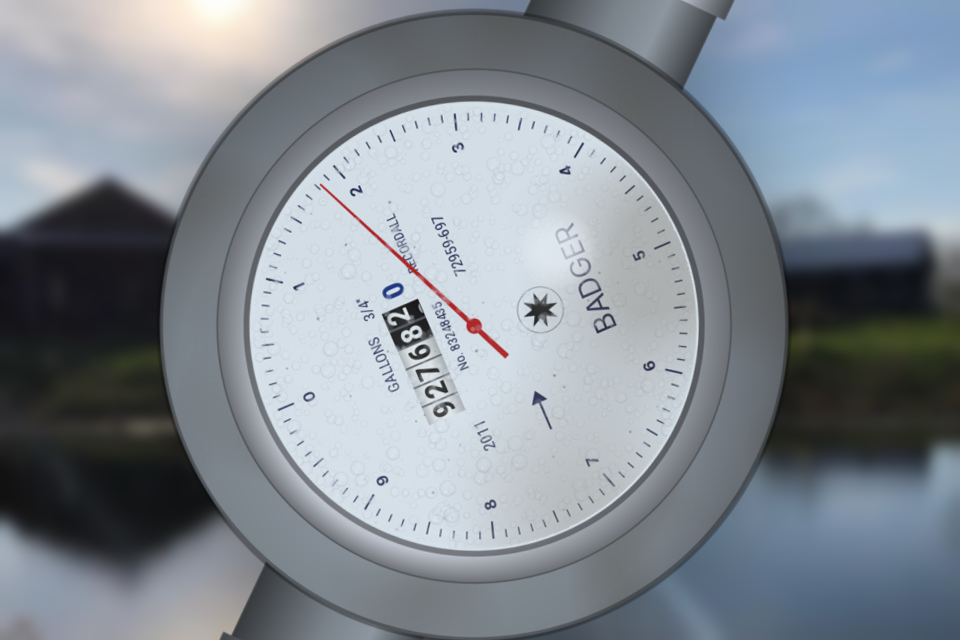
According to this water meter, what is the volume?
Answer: 9276821.8 gal
